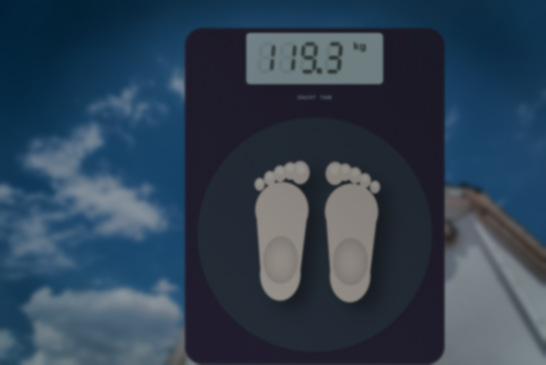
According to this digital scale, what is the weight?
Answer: 119.3 kg
